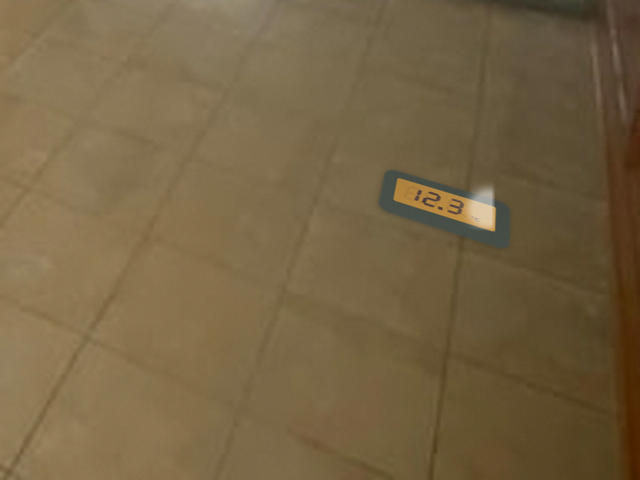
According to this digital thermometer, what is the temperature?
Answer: 12.3 °C
